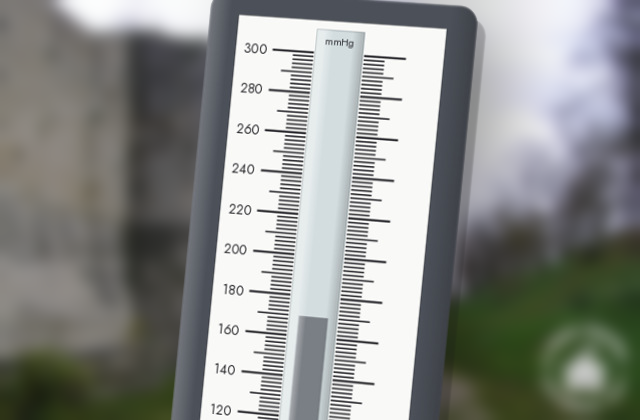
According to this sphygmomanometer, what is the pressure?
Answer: 170 mmHg
